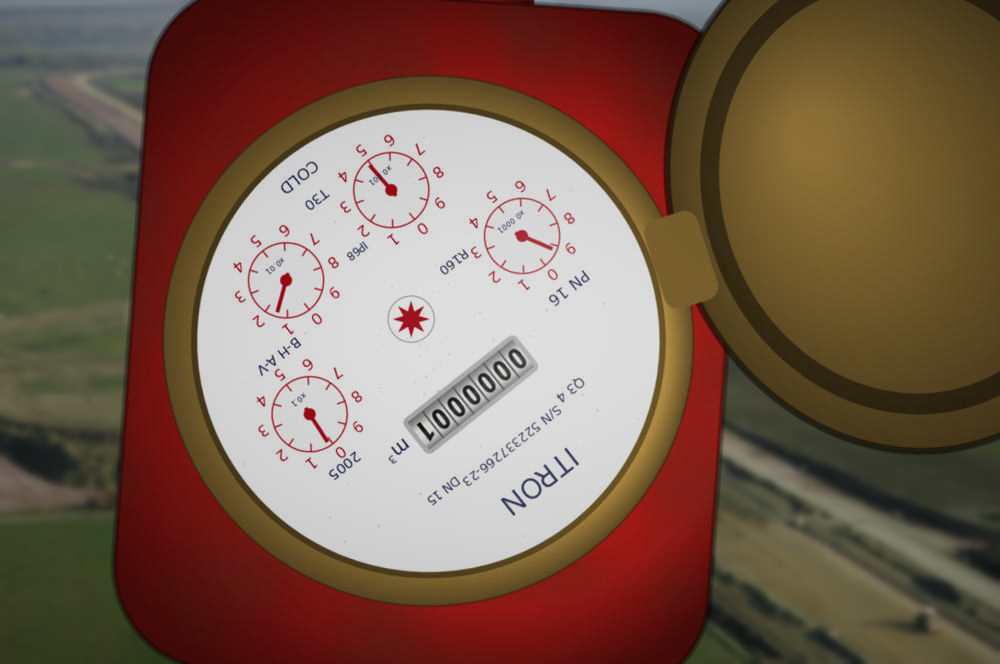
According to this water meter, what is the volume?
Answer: 1.0149 m³
